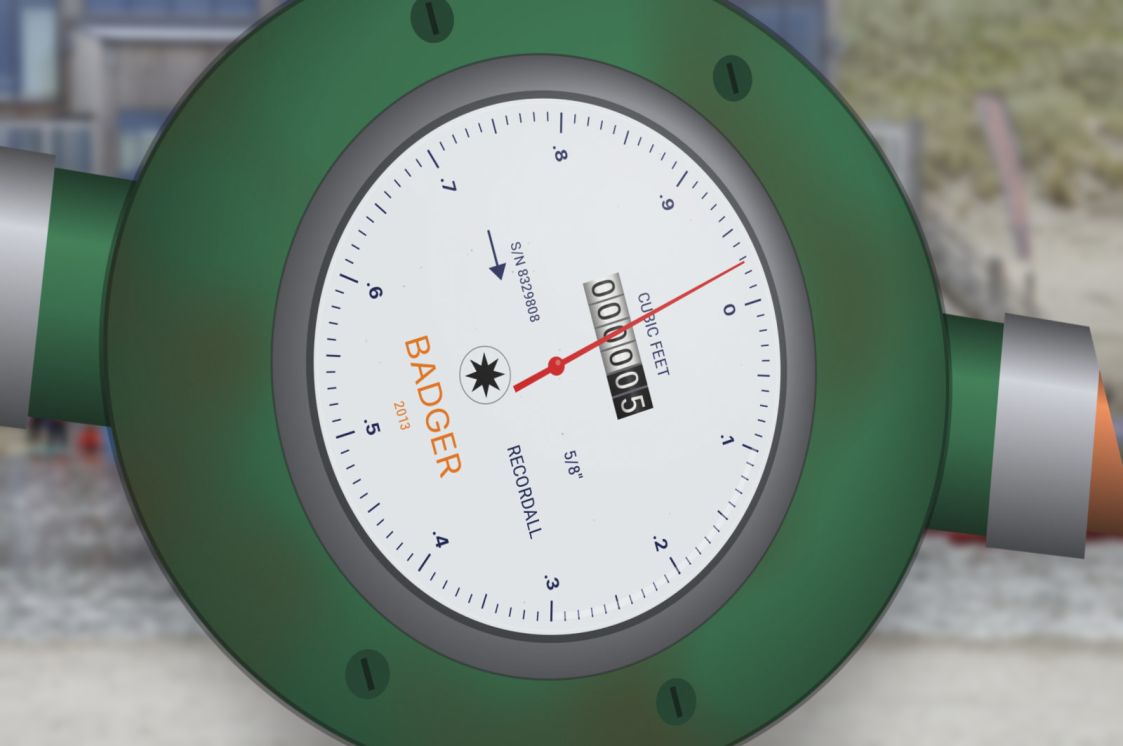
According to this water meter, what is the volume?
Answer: 4.97 ft³
